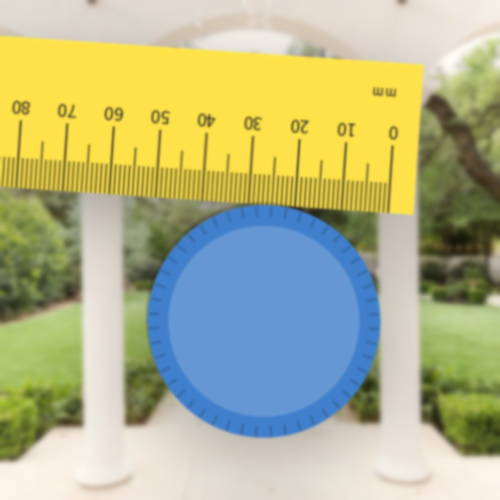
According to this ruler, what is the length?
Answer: 50 mm
